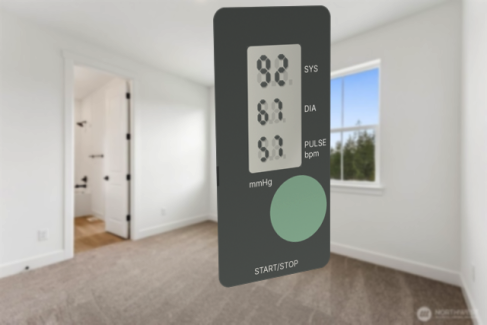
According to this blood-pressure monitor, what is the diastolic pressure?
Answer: 67 mmHg
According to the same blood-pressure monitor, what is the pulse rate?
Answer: 57 bpm
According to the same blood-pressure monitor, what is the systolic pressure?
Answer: 92 mmHg
